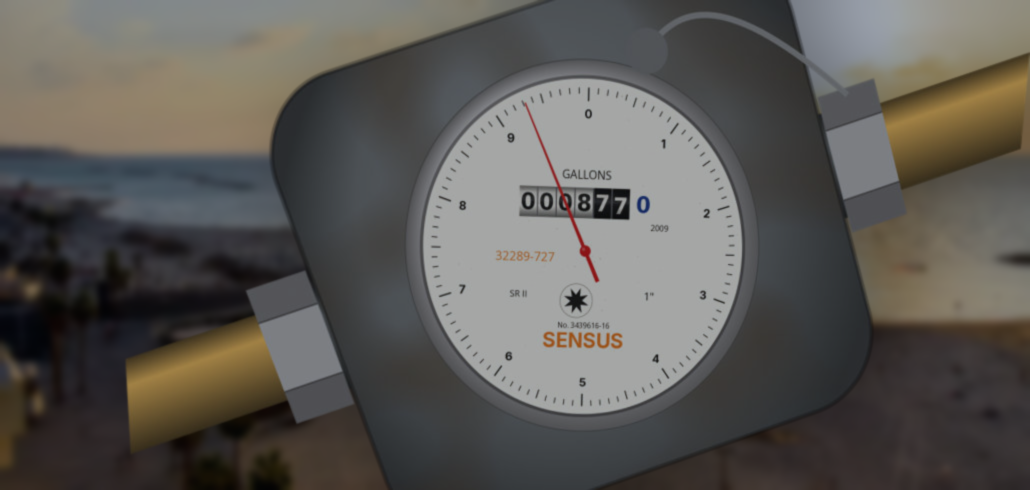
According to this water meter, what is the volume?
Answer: 8769.3 gal
